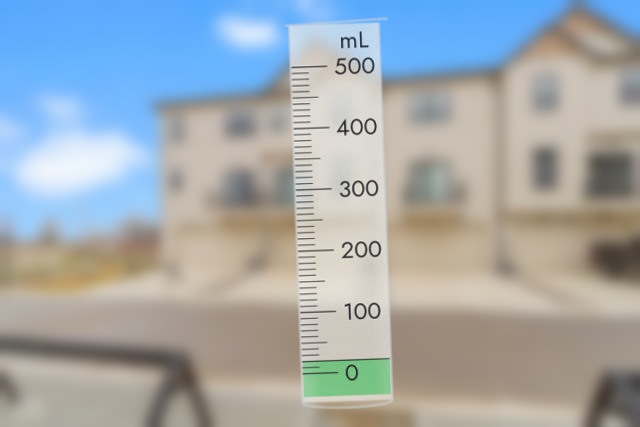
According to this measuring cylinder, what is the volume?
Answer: 20 mL
